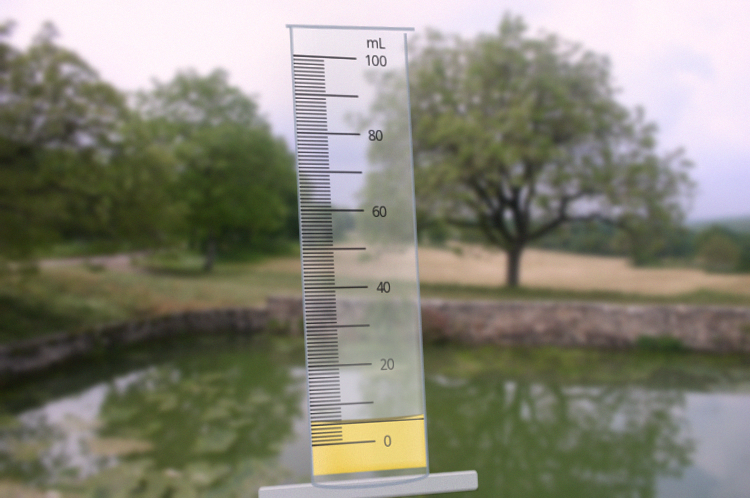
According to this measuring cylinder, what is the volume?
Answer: 5 mL
